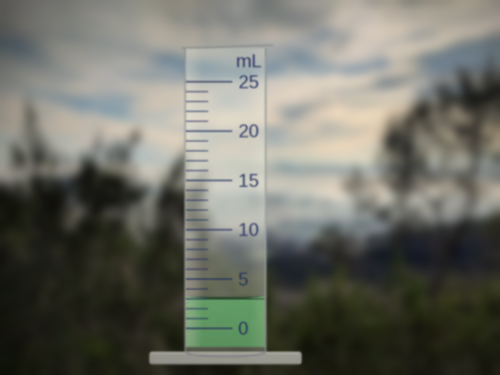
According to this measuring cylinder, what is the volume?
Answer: 3 mL
